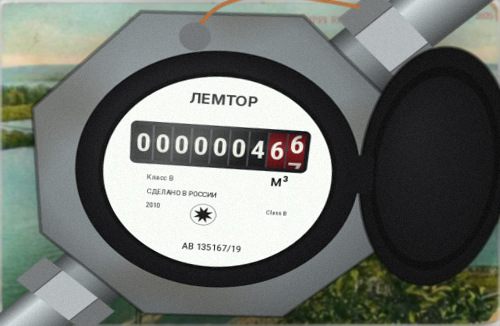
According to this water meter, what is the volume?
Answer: 4.66 m³
